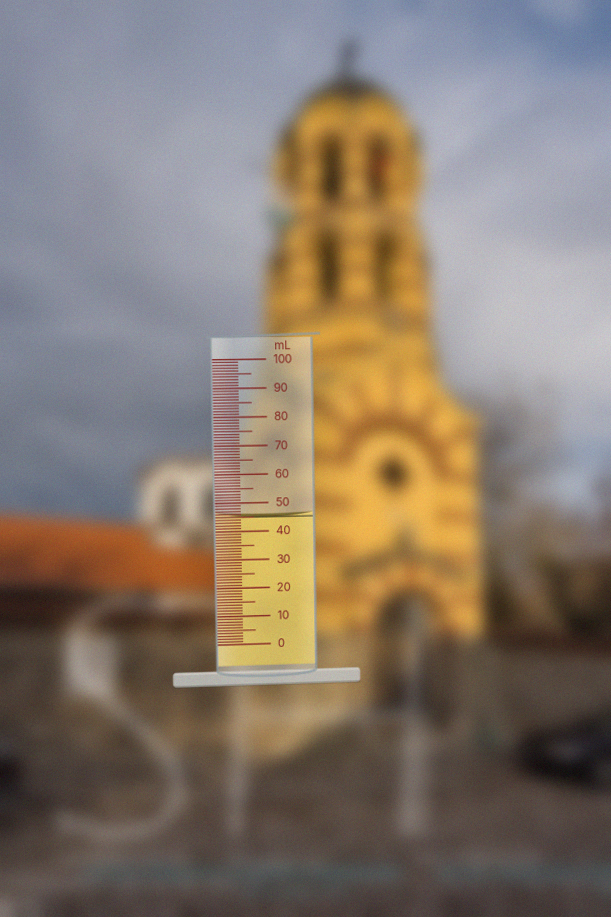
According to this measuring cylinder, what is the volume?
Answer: 45 mL
